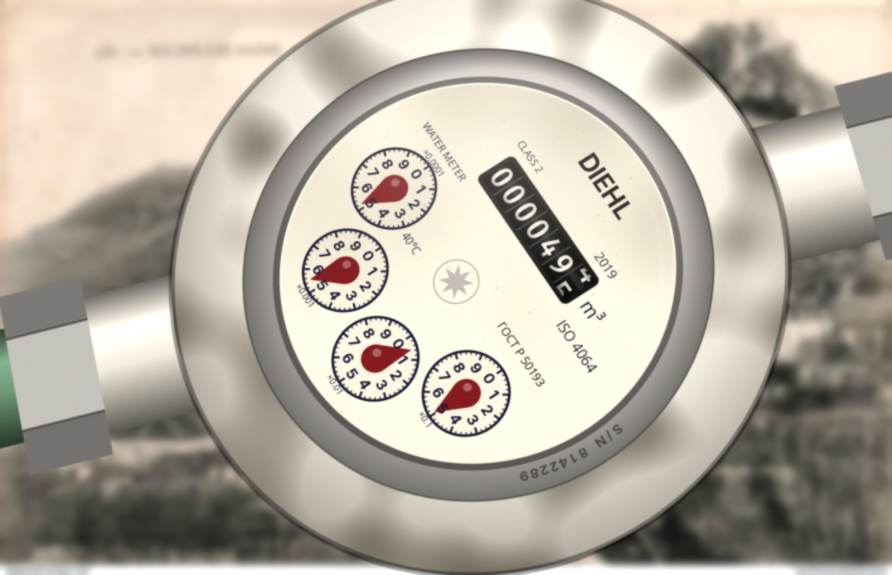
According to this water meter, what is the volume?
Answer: 494.5055 m³
